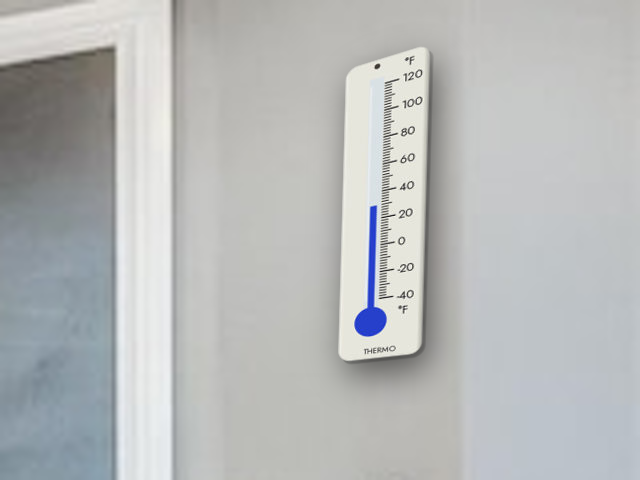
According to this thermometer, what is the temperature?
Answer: 30 °F
